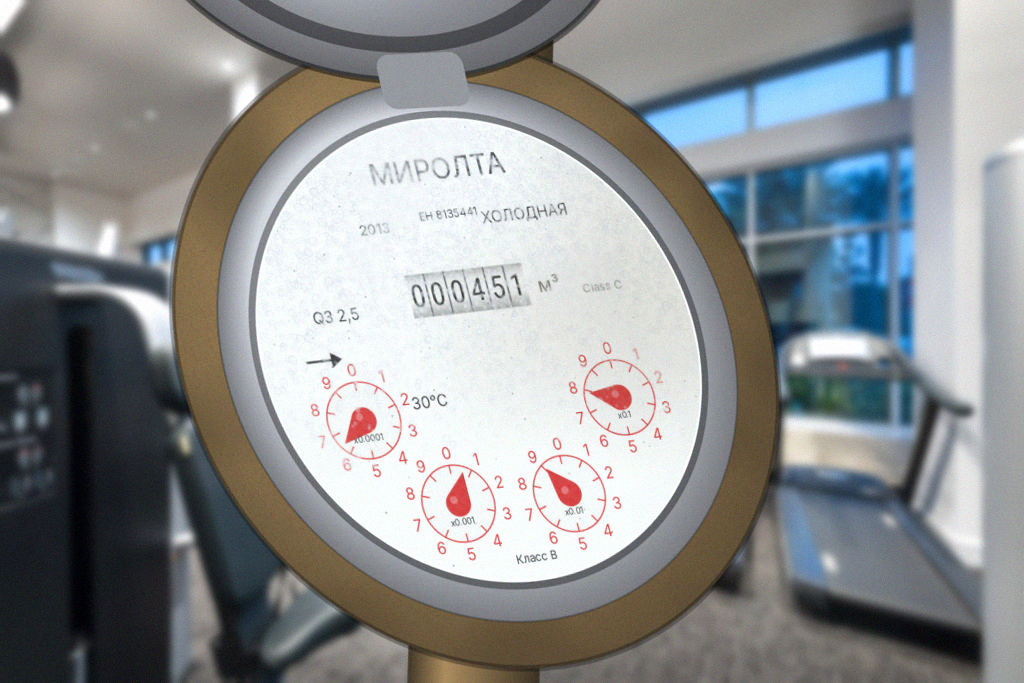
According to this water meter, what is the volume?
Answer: 451.7906 m³
